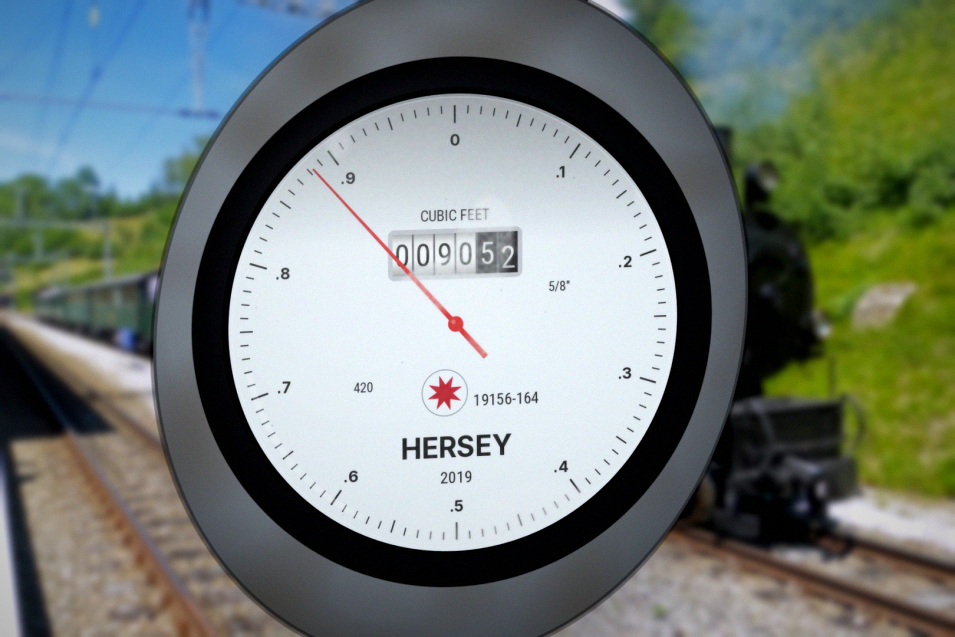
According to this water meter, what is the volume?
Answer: 9051.88 ft³
